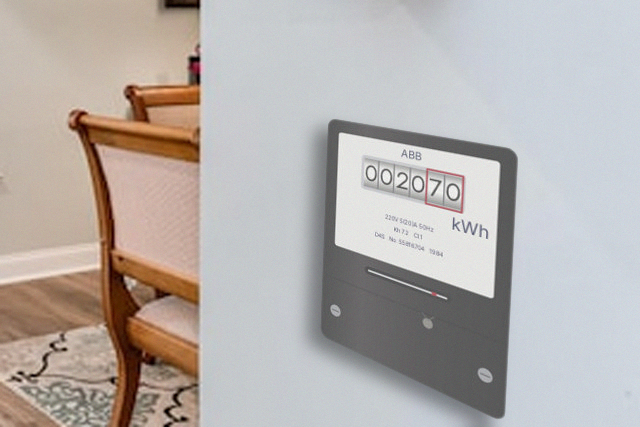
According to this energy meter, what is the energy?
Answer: 20.70 kWh
